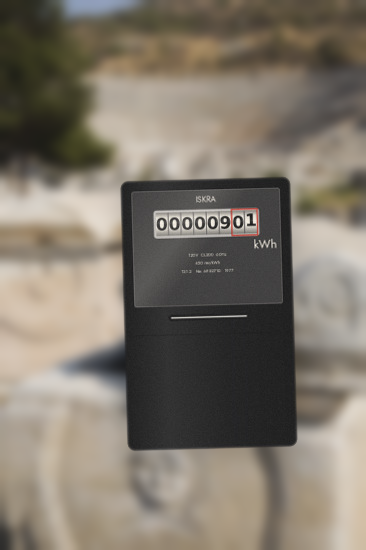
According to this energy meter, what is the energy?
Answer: 9.01 kWh
